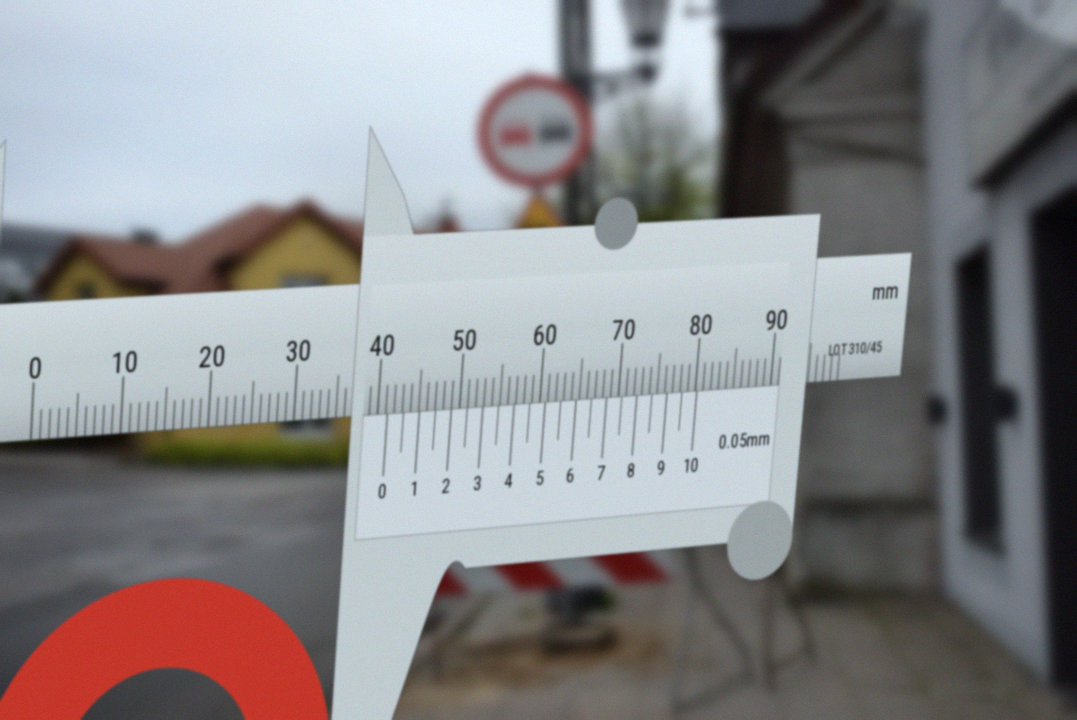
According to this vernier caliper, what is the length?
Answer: 41.2 mm
